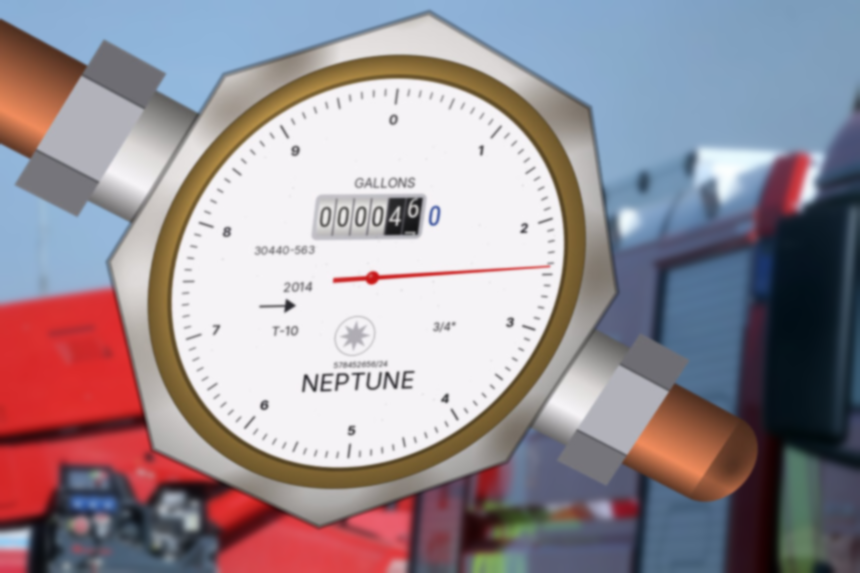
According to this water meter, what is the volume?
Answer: 462.4 gal
